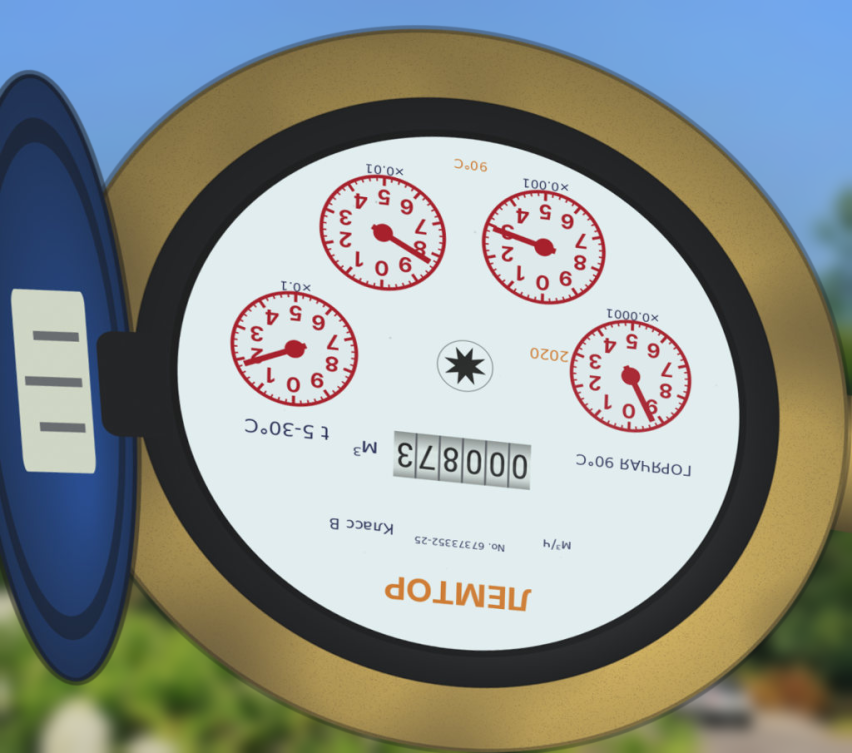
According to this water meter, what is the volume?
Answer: 873.1829 m³
